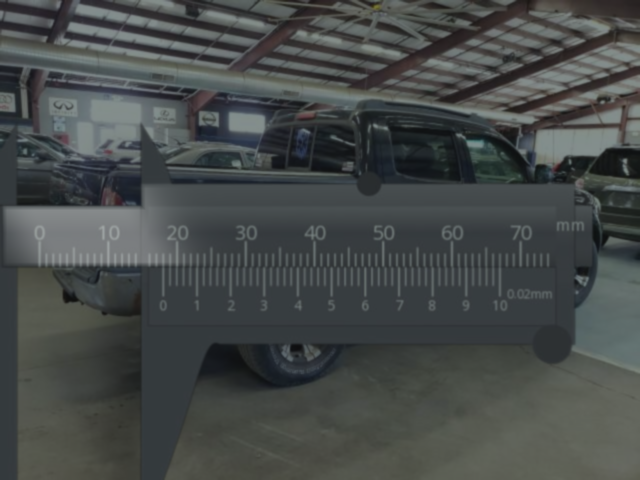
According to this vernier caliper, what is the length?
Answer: 18.0 mm
